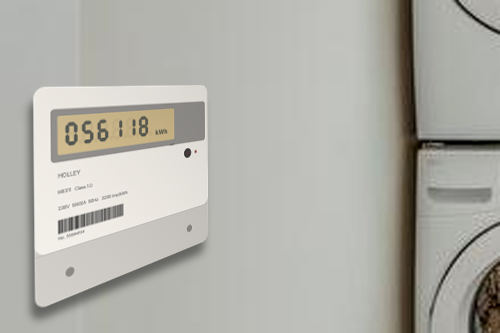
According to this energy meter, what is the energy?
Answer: 56118 kWh
